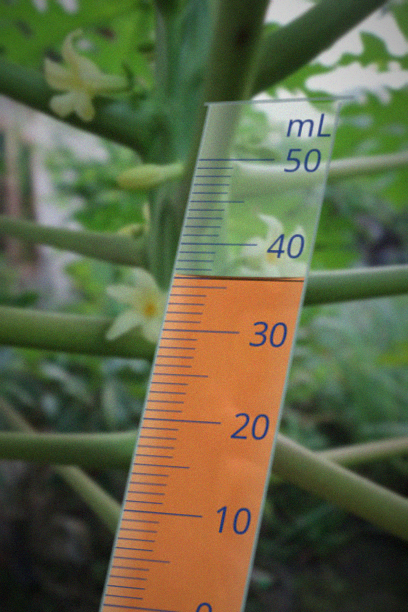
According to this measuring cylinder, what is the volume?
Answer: 36 mL
